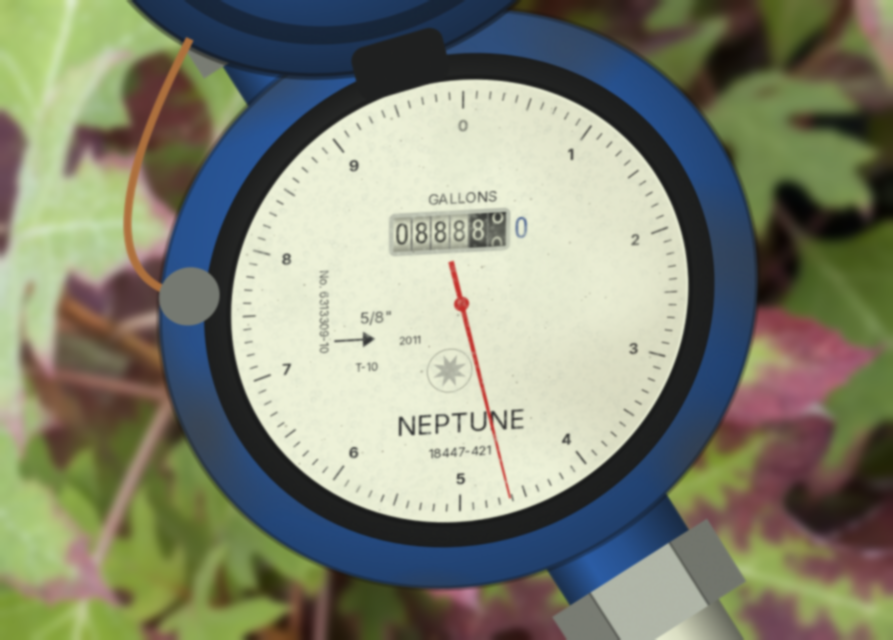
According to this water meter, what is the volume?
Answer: 888884.6 gal
